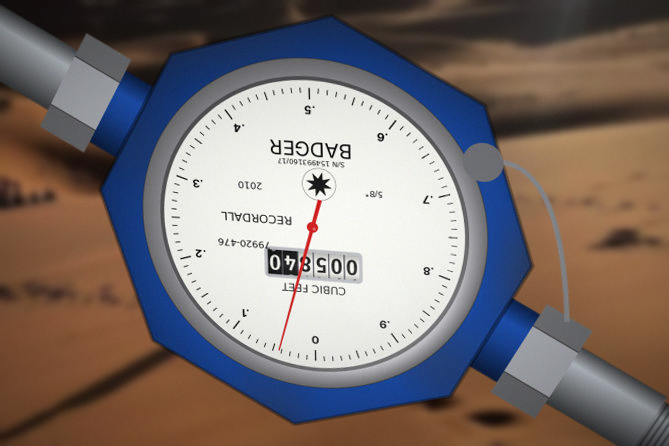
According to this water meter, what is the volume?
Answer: 5840.04 ft³
